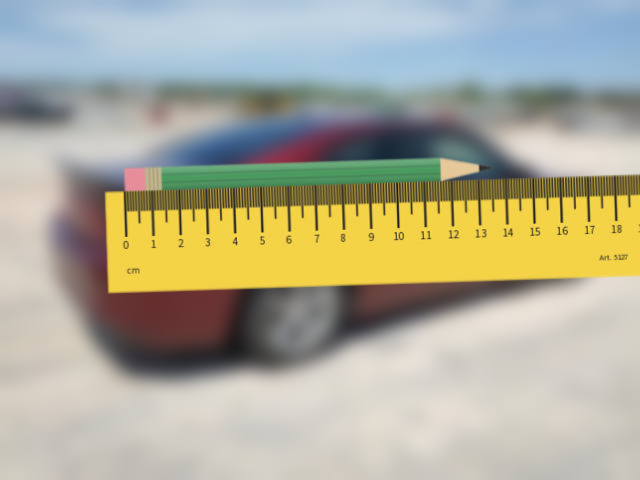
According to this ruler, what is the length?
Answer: 13.5 cm
